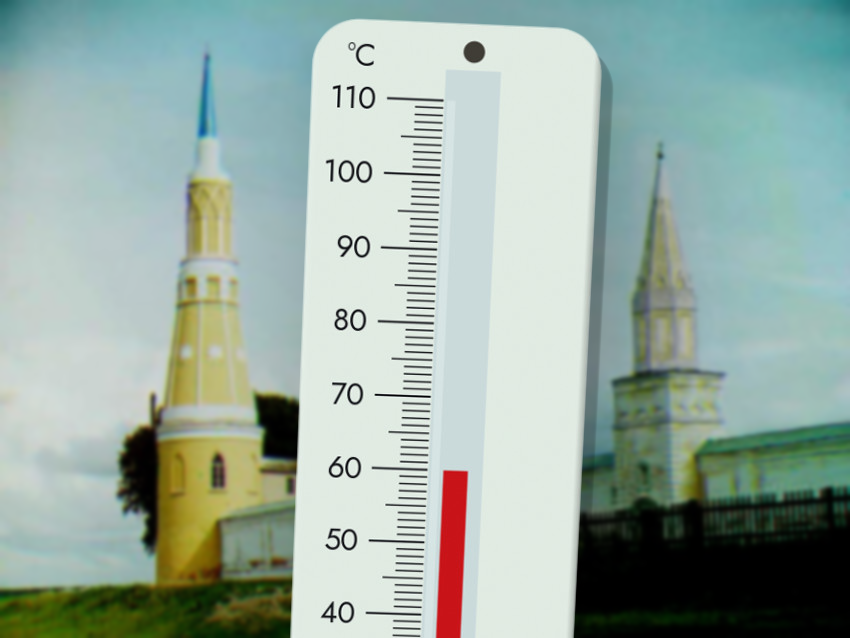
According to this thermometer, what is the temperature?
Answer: 60 °C
